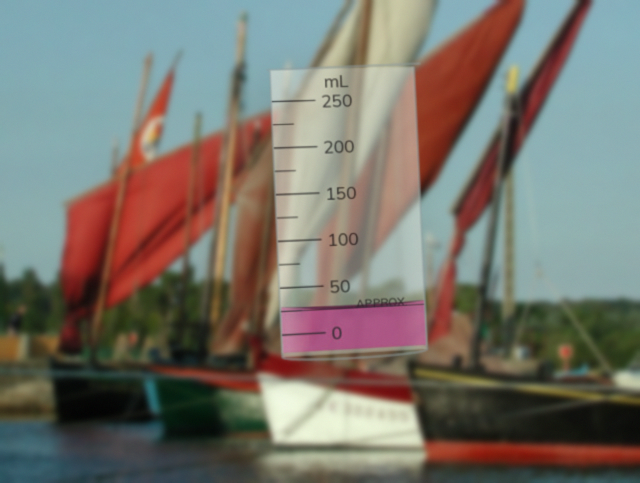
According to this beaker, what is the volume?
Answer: 25 mL
